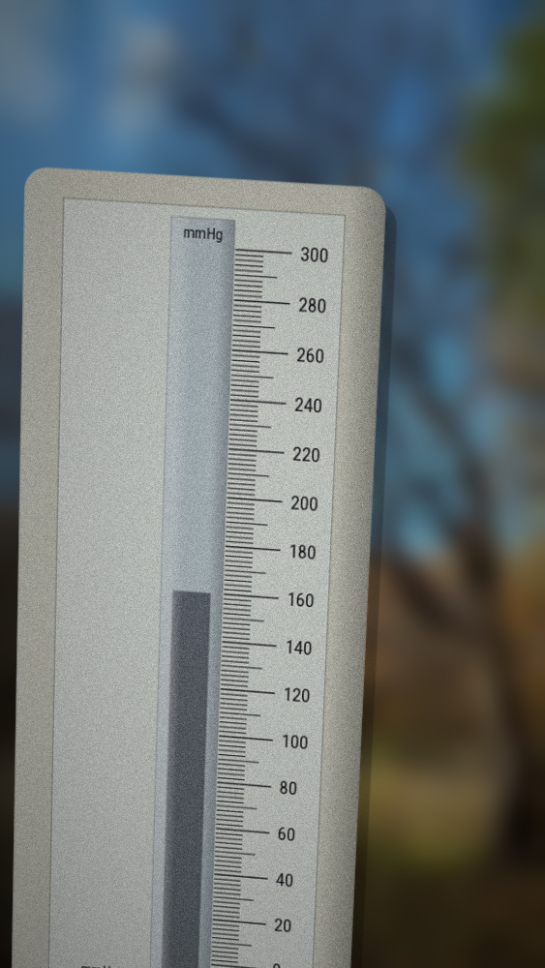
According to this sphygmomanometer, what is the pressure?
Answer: 160 mmHg
